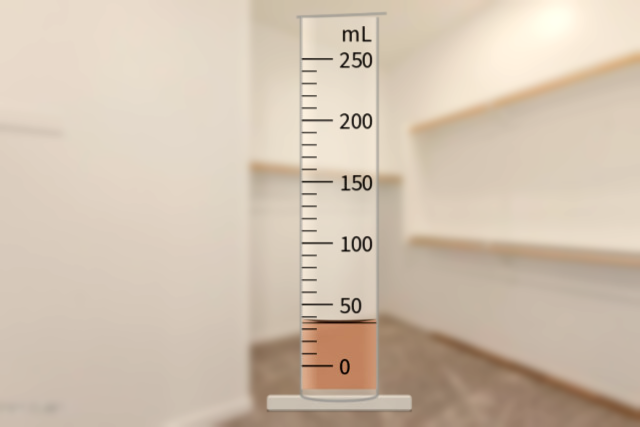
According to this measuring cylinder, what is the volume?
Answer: 35 mL
